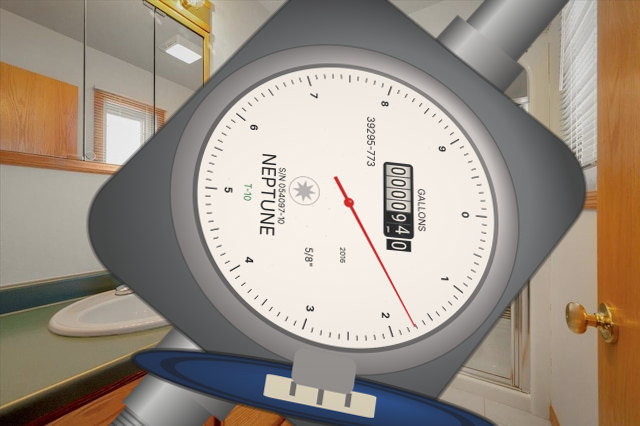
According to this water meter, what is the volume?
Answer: 941.7 gal
